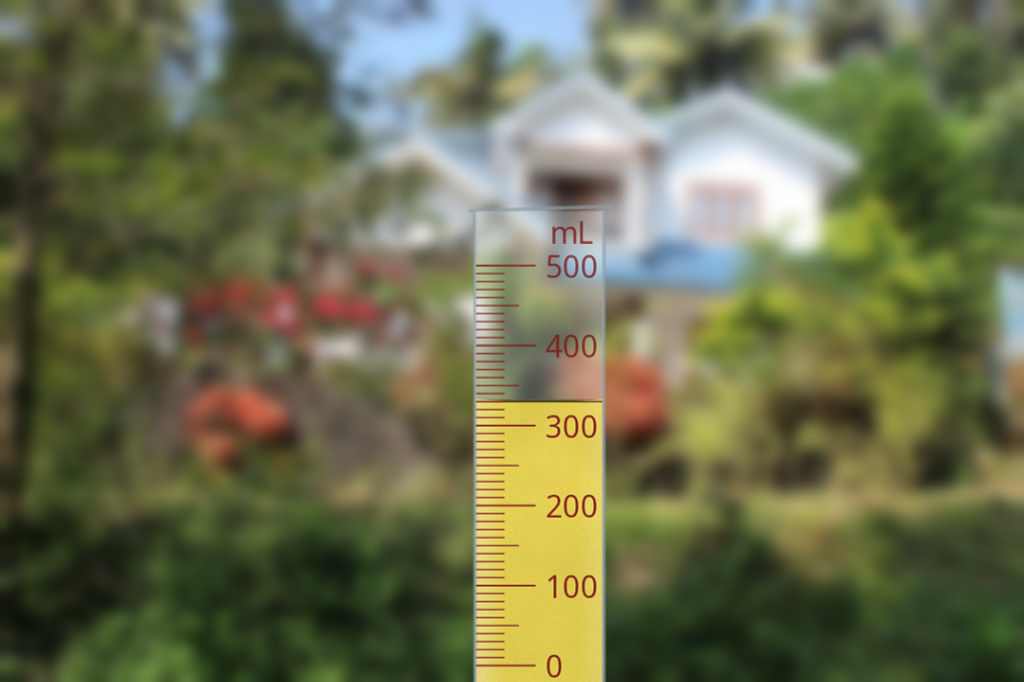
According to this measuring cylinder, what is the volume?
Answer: 330 mL
